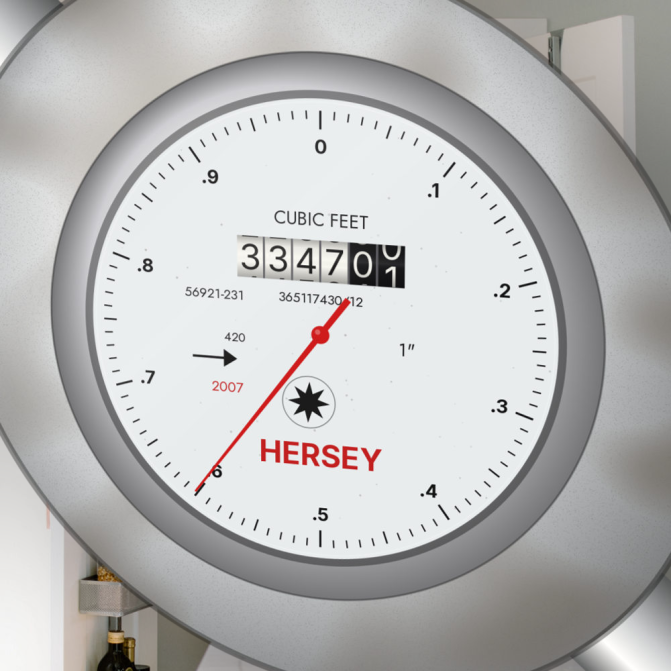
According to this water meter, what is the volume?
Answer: 334700.60 ft³
